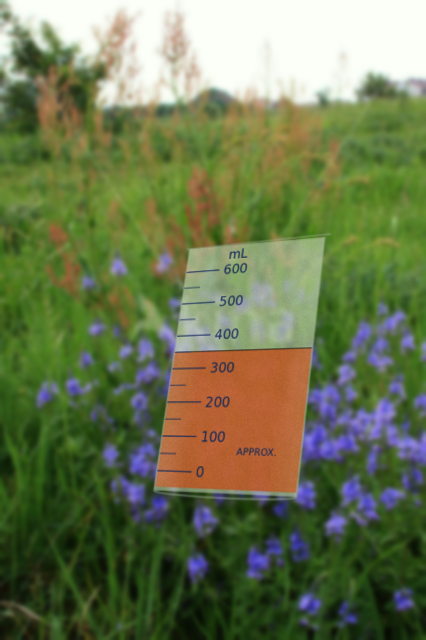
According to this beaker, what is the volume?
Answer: 350 mL
